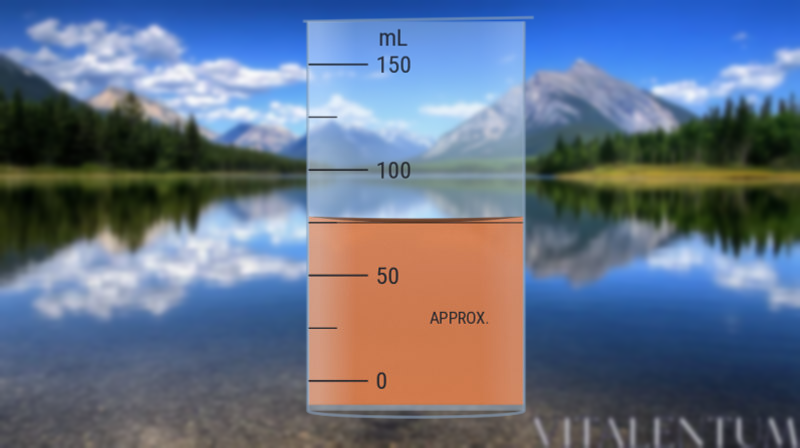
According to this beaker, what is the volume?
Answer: 75 mL
